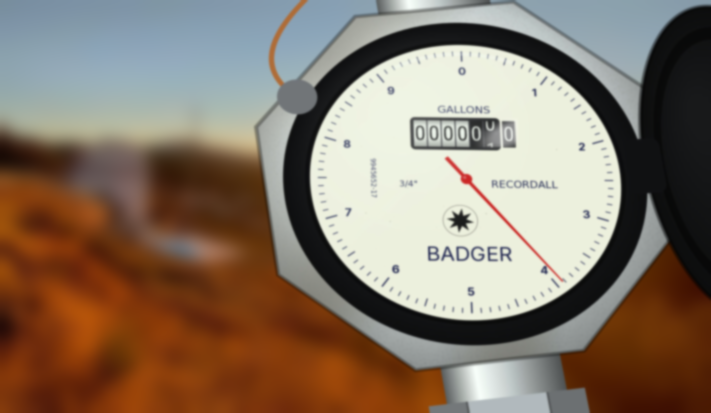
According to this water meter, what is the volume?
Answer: 3.9 gal
